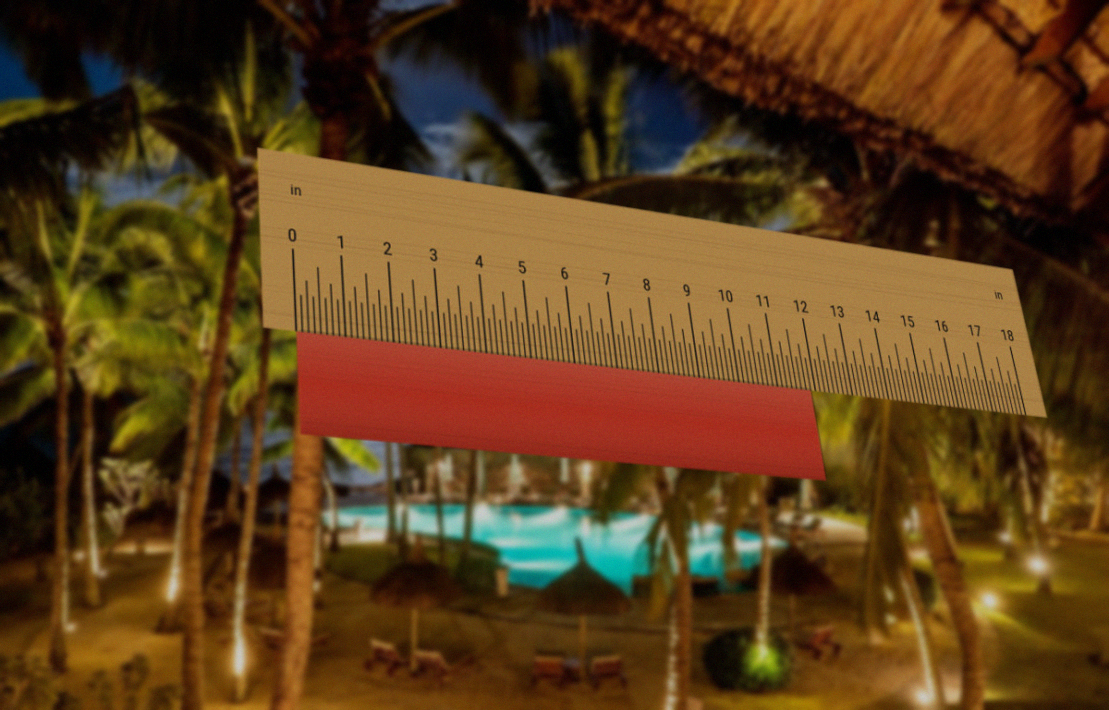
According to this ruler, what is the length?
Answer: 11.875 in
